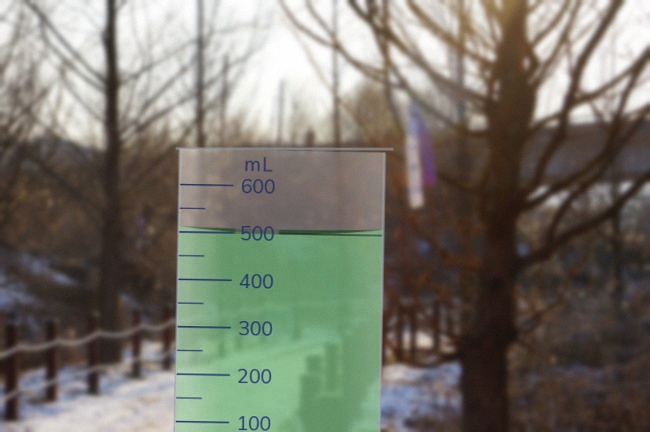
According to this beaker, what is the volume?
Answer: 500 mL
